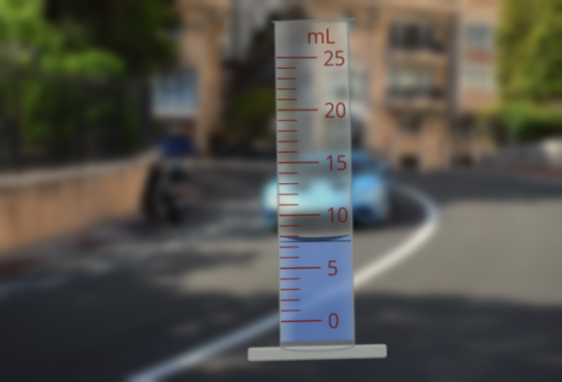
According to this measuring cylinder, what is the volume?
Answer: 7.5 mL
